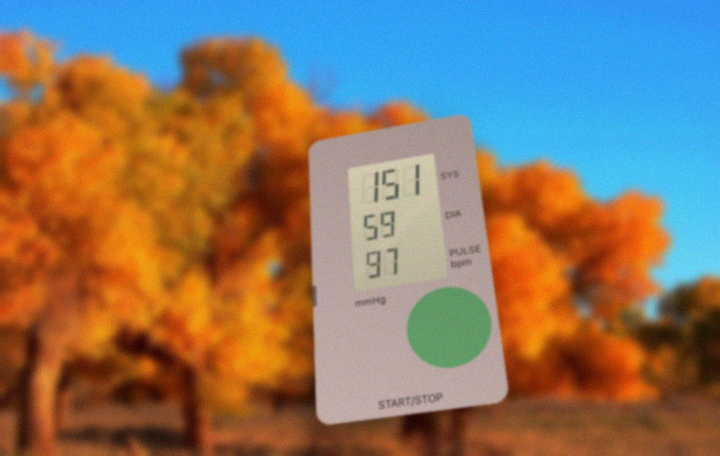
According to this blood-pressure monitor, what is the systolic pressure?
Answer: 151 mmHg
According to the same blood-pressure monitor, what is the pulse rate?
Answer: 97 bpm
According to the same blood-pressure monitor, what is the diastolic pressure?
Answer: 59 mmHg
